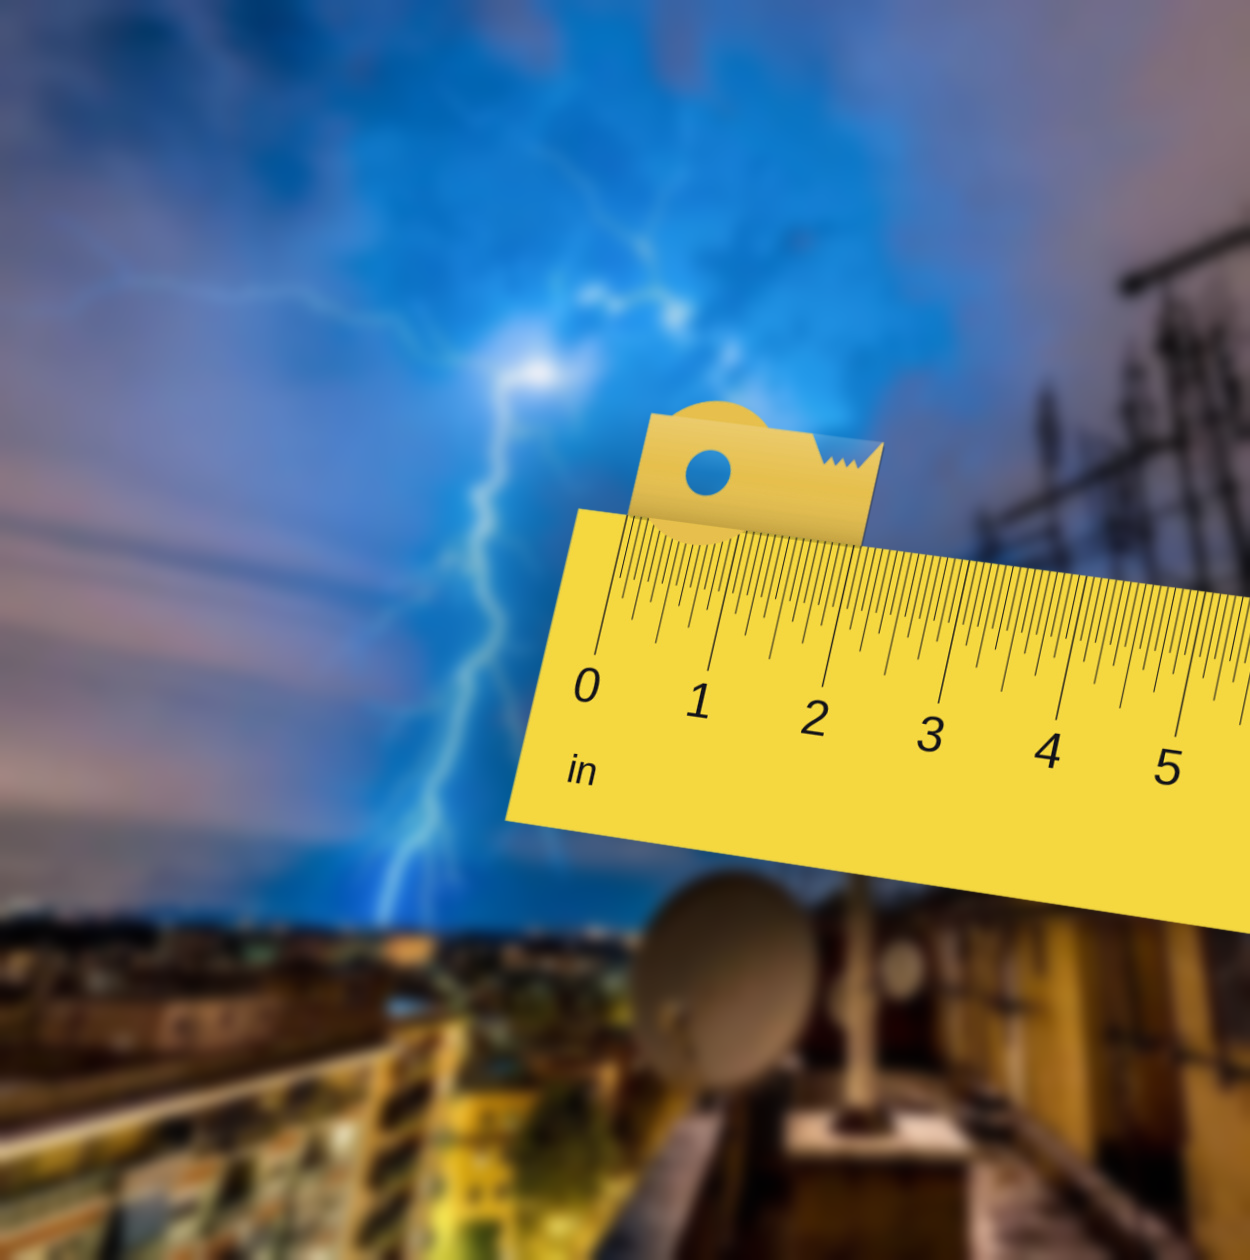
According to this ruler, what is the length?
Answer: 2.0625 in
